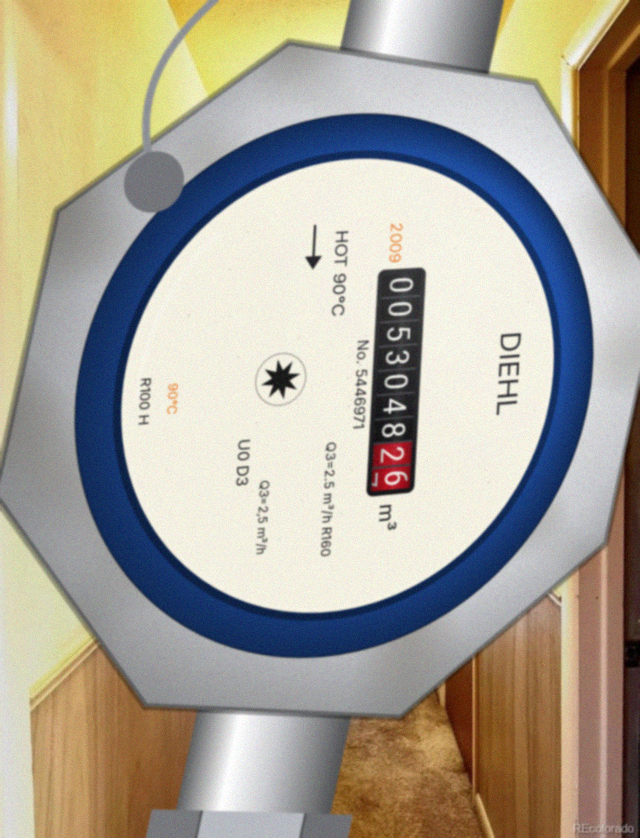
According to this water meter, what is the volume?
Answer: 53048.26 m³
